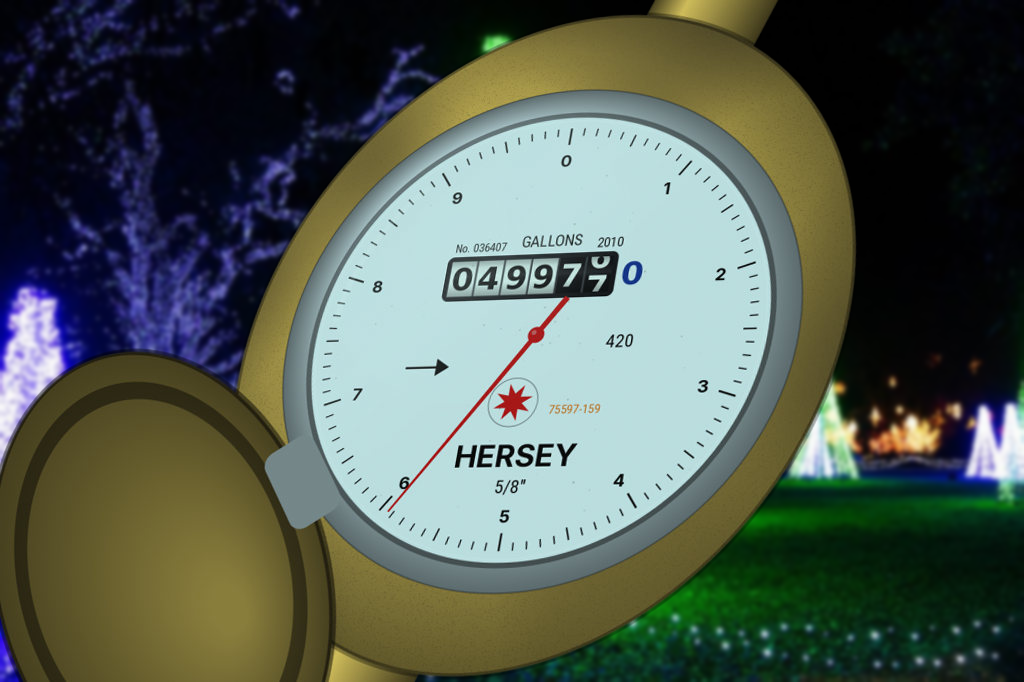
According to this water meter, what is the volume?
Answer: 499765.9 gal
